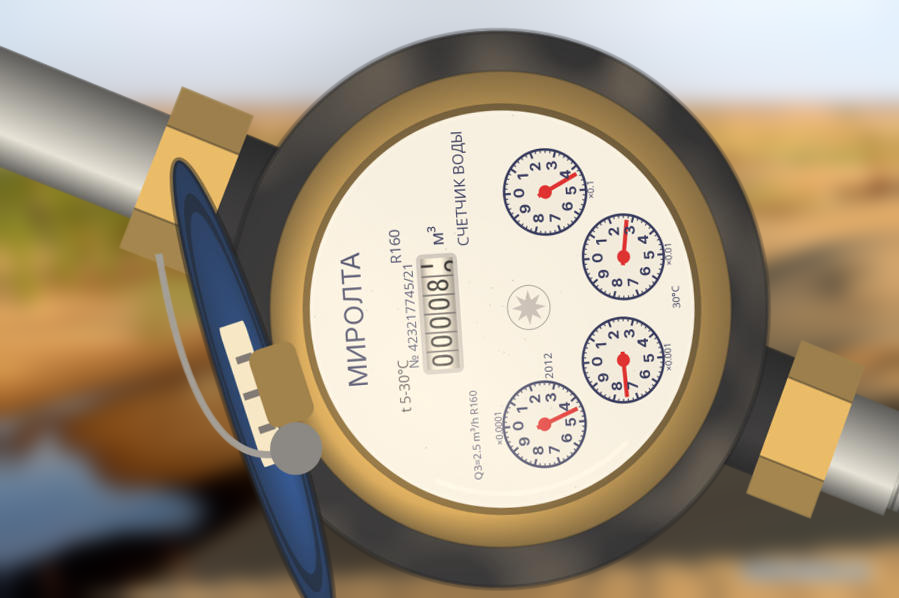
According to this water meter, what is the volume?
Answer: 81.4274 m³
